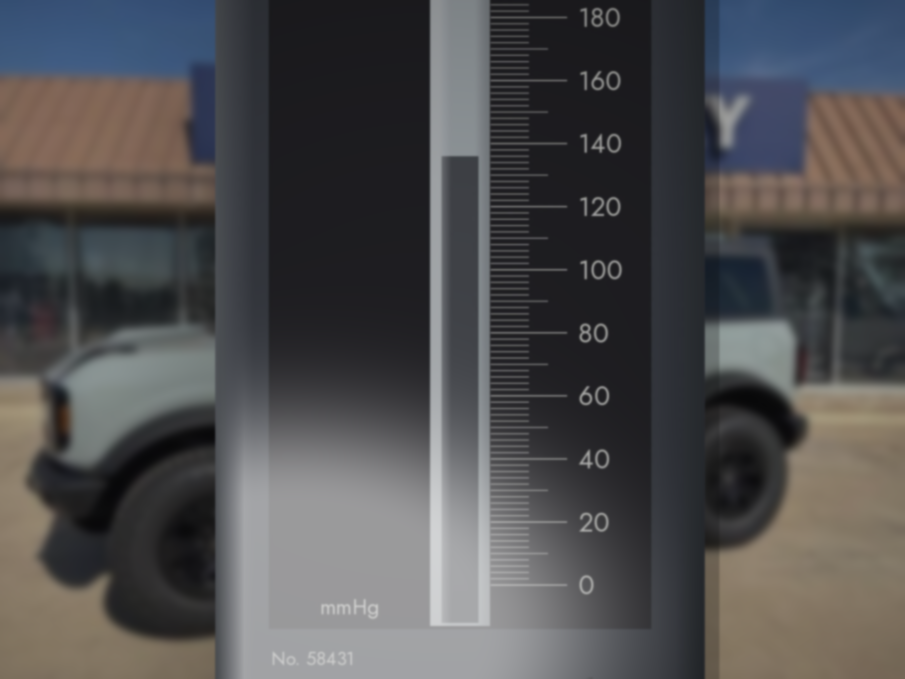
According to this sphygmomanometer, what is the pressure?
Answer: 136 mmHg
